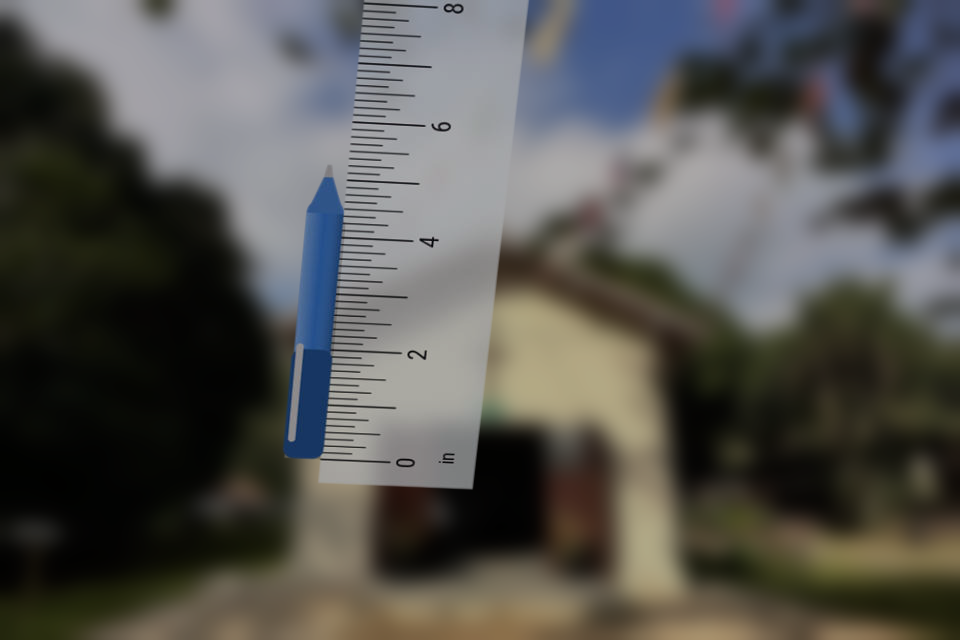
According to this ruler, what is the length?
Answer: 5.25 in
